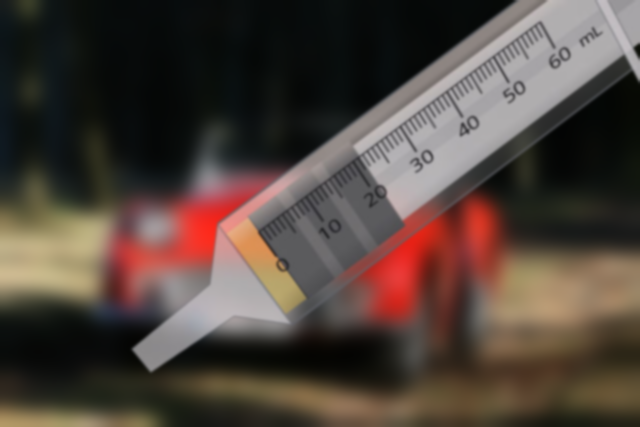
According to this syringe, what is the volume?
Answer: 0 mL
